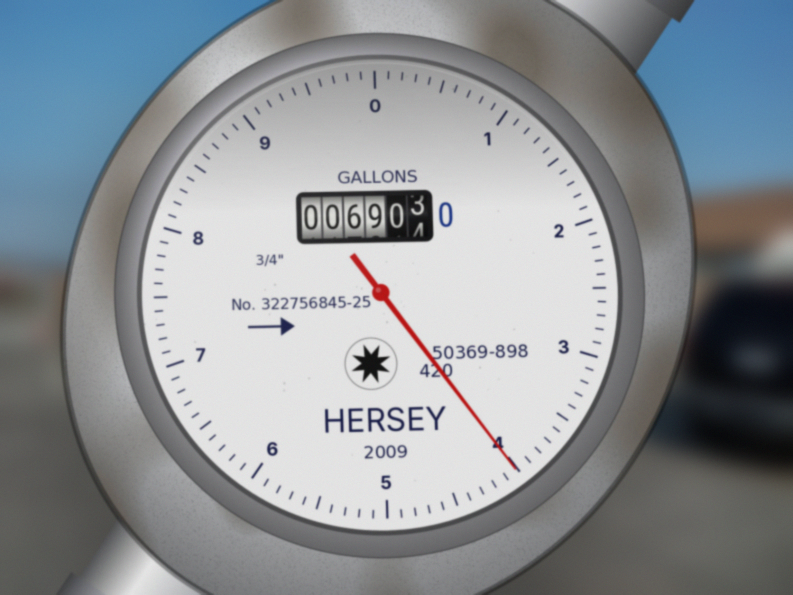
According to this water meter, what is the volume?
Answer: 69034.0 gal
